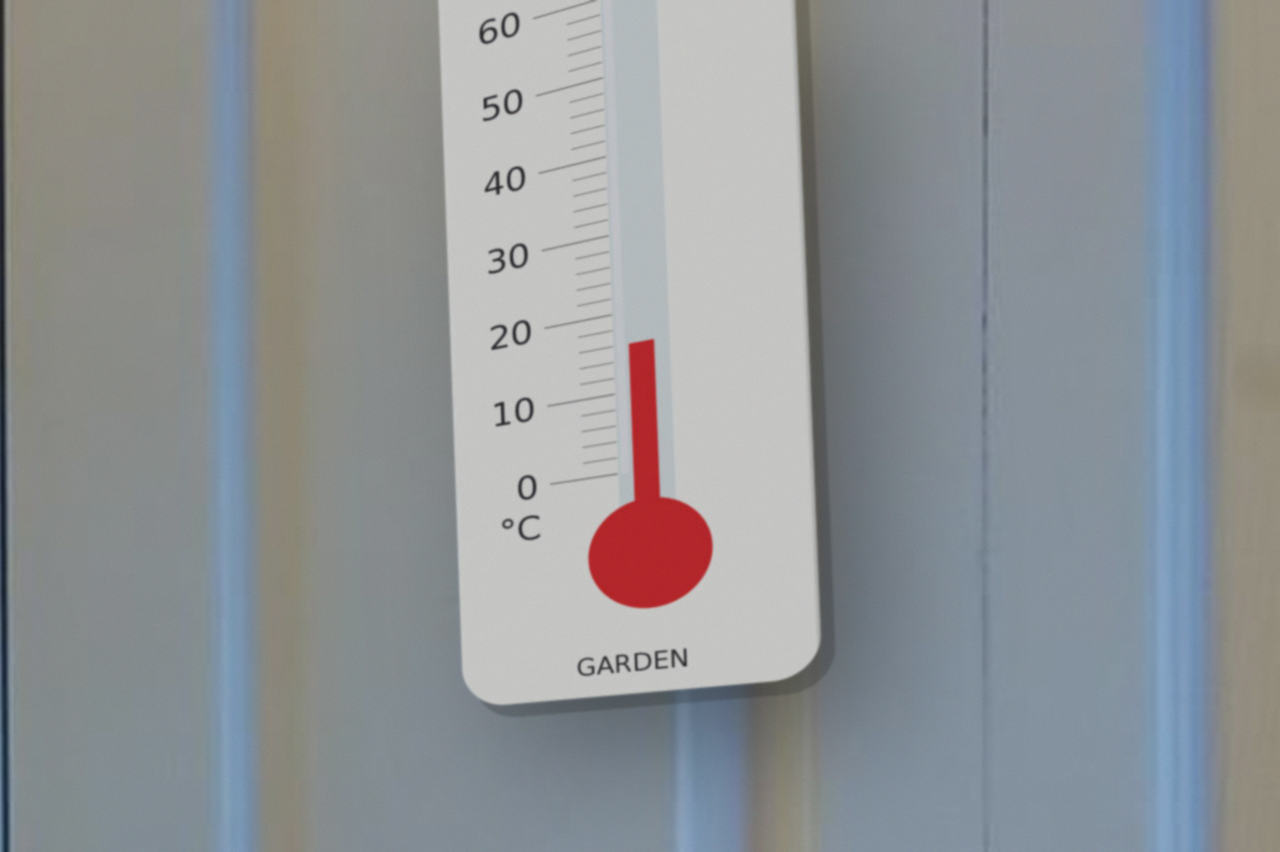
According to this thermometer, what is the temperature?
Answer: 16 °C
